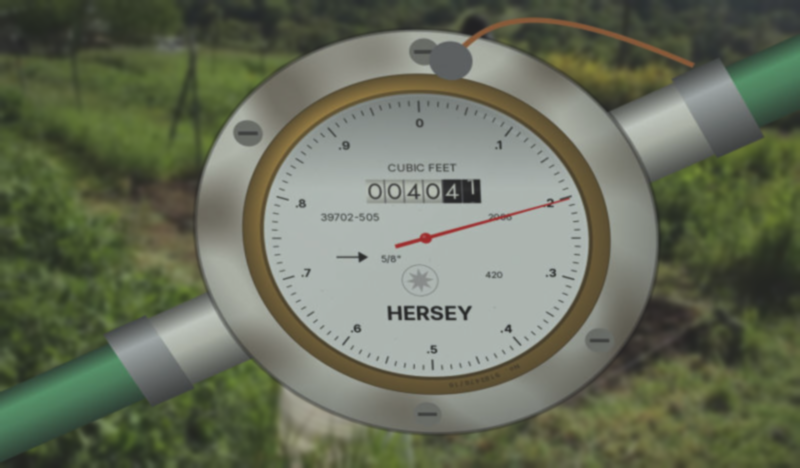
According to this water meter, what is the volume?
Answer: 4041.20 ft³
